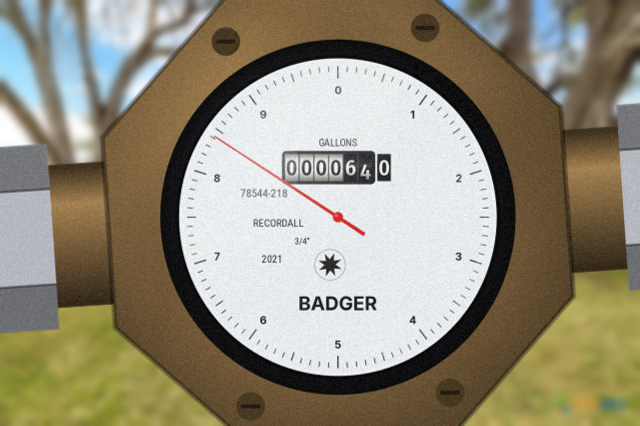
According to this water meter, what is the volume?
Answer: 638.4 gal
